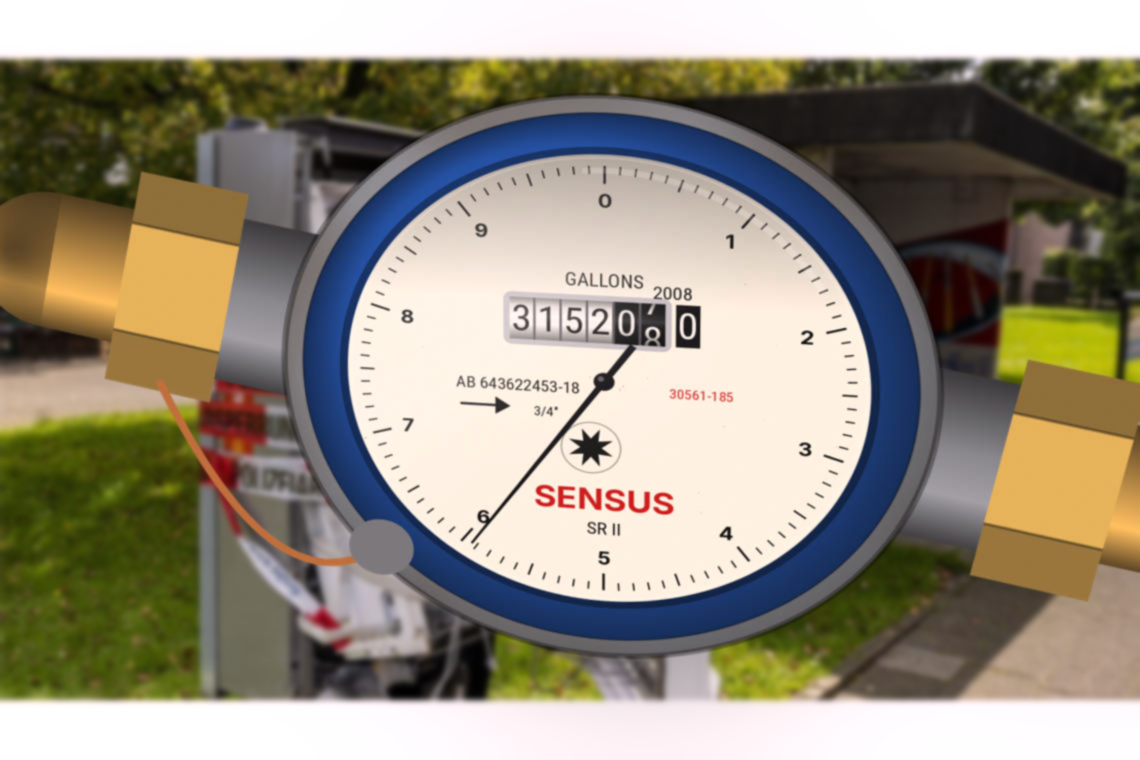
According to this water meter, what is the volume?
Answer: 3152075.9 gal
